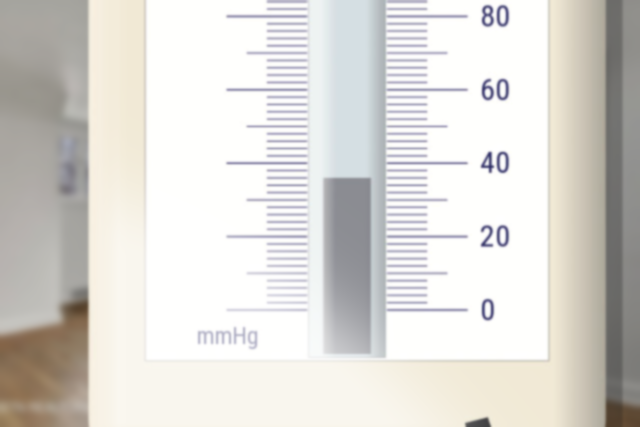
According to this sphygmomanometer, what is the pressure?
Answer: 36 mmHg
